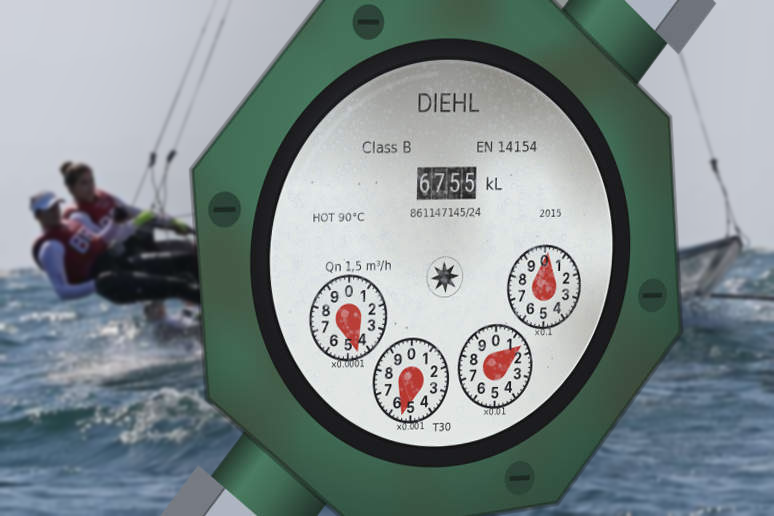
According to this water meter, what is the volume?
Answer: 6755.0154 kL
